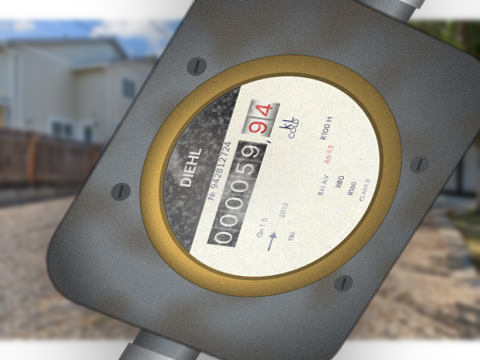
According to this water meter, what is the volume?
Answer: 59.94 kL
